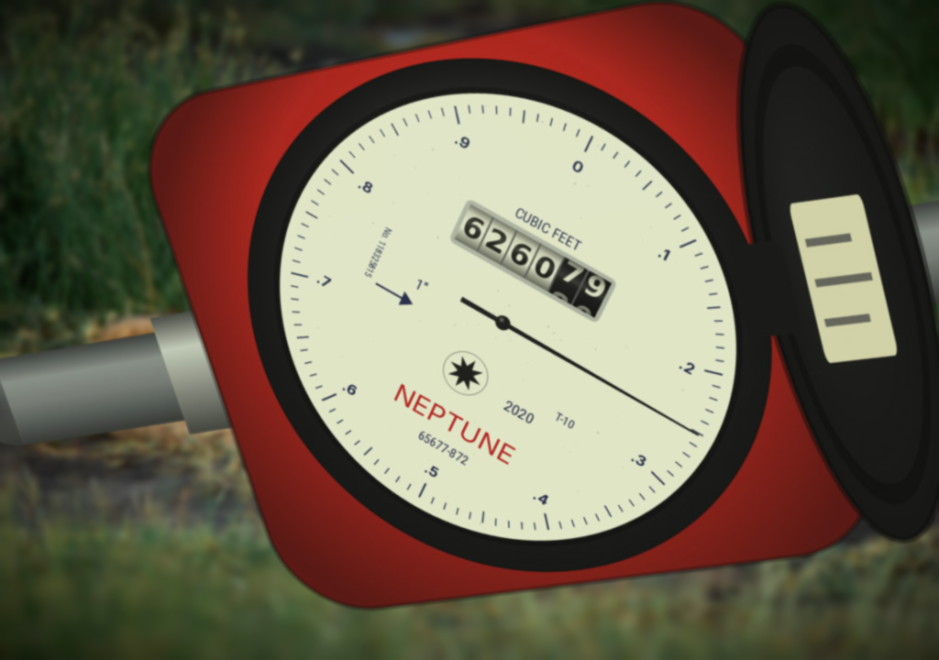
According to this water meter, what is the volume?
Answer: 626079.25 ft³
